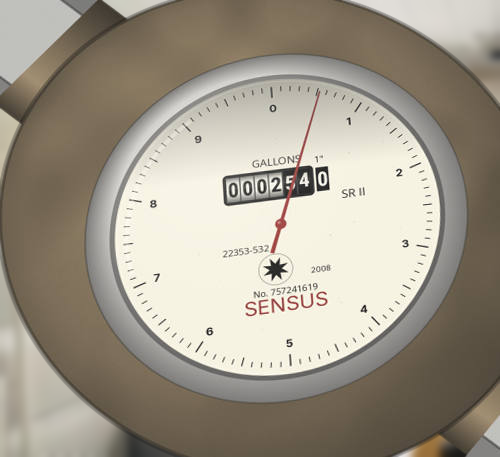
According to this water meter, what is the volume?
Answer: 2540.5 gal
